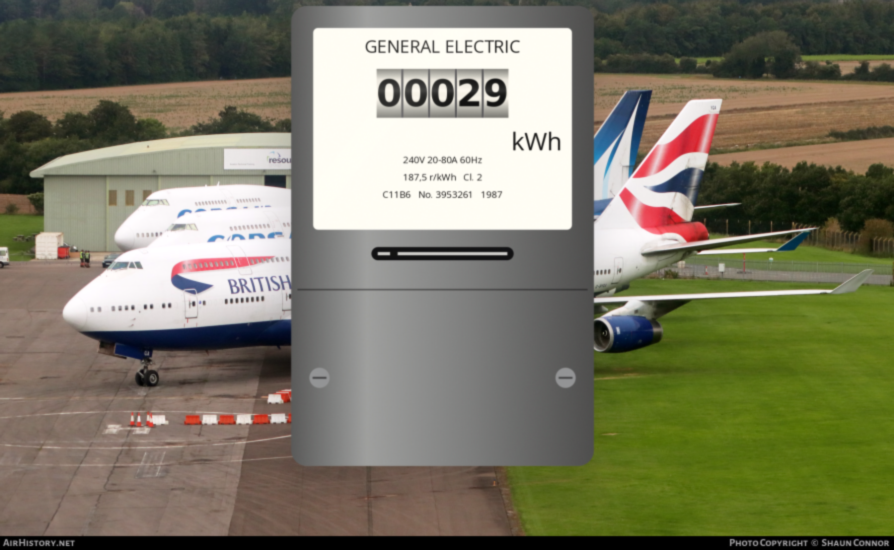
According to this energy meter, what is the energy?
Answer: 29 kWh
